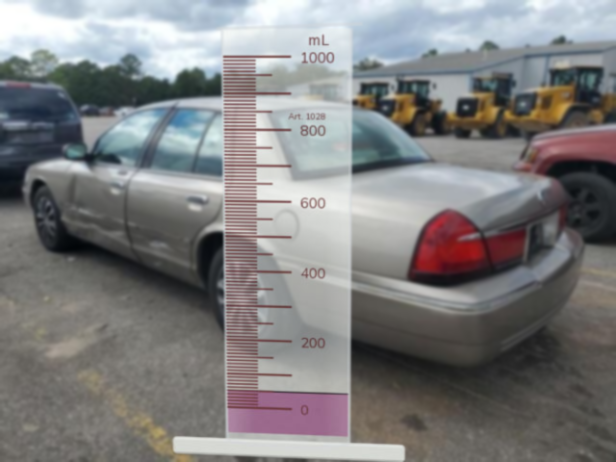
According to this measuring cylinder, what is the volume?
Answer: 50 mL
